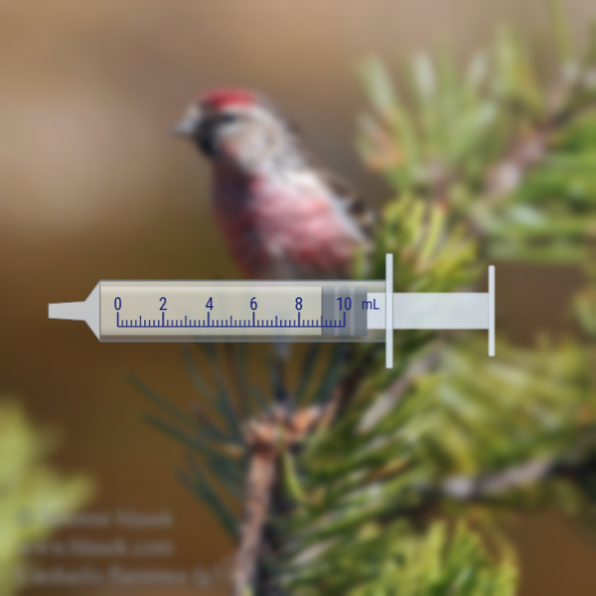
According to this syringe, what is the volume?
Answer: 9 mL
